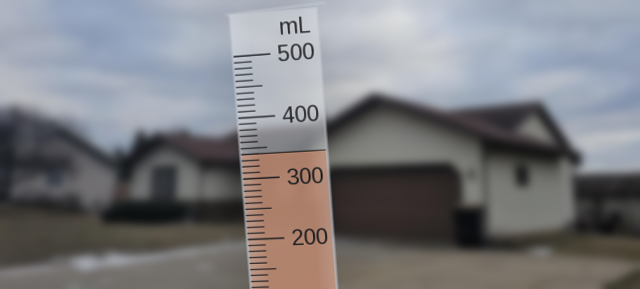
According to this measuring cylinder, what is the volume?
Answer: 340 mL
